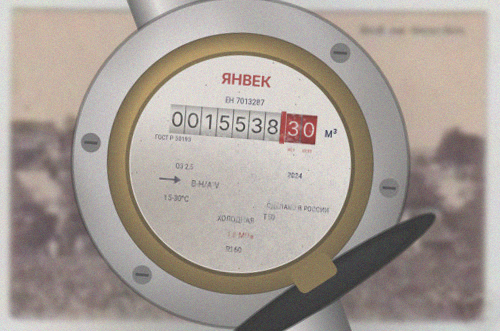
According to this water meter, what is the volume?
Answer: 15538.30 m³
